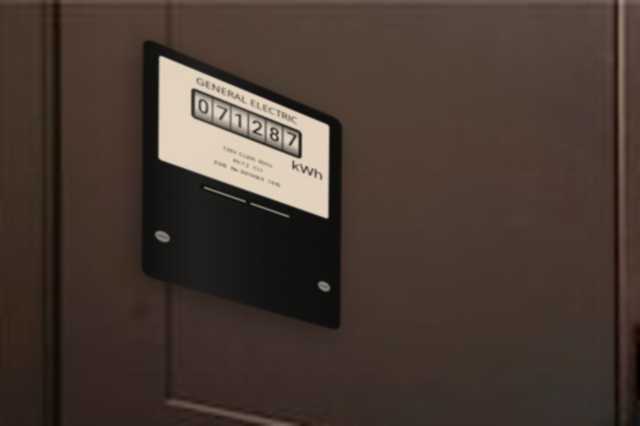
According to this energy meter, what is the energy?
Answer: 71287 kWh
